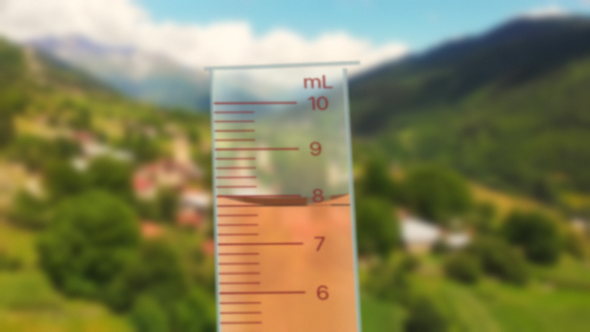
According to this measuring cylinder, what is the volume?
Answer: 7.8 mL
